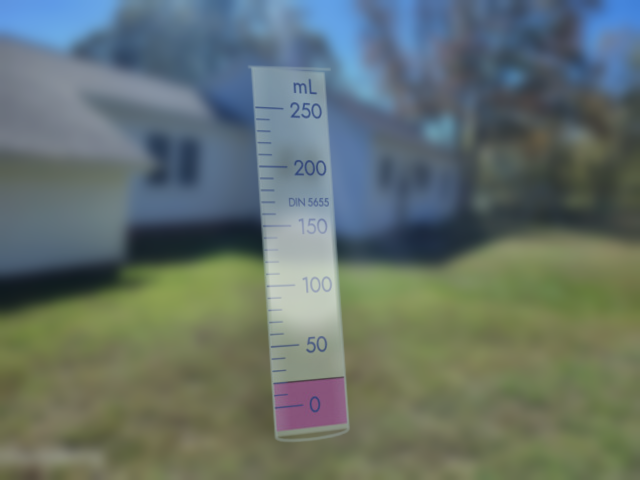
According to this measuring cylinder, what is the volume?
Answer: 20 mL
